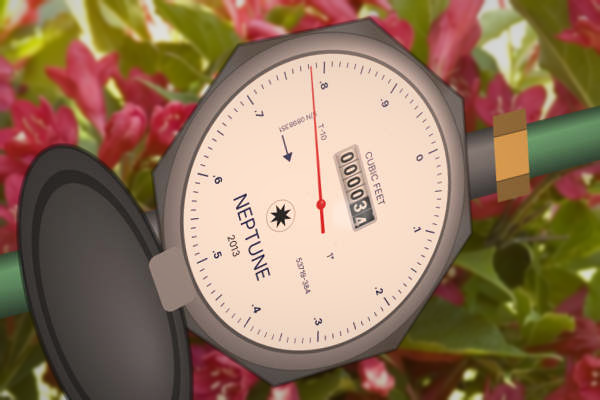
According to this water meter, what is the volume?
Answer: 33.78 ft³
